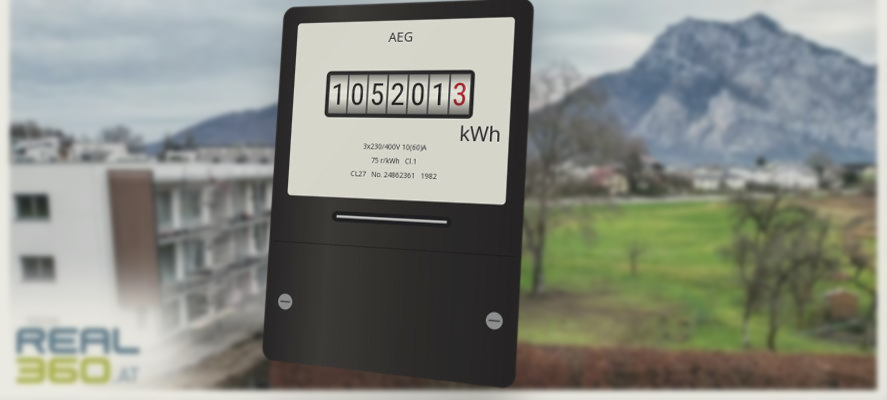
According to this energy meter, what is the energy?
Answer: 105201.3 kWh
